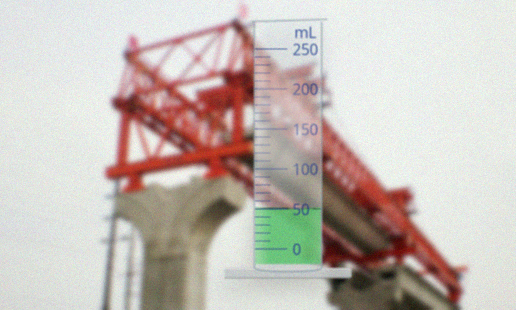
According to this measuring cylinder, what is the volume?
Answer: 50 mL
